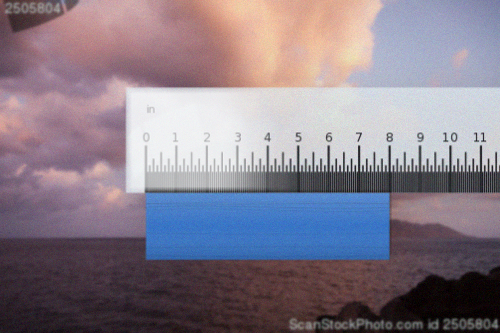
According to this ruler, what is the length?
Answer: 8 in
